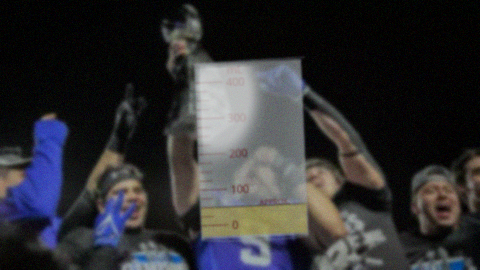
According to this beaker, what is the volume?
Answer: 50 mL
